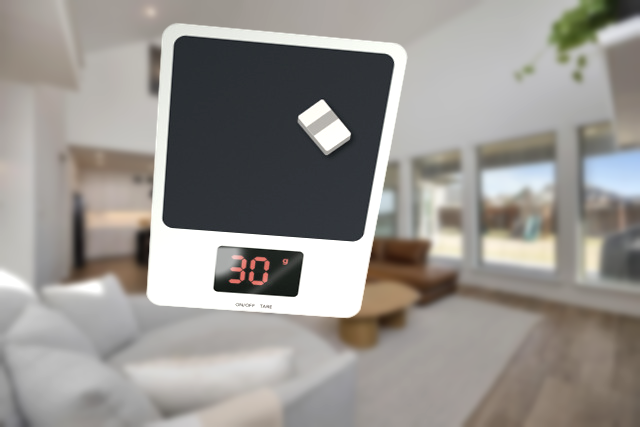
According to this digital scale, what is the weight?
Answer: 30 g
